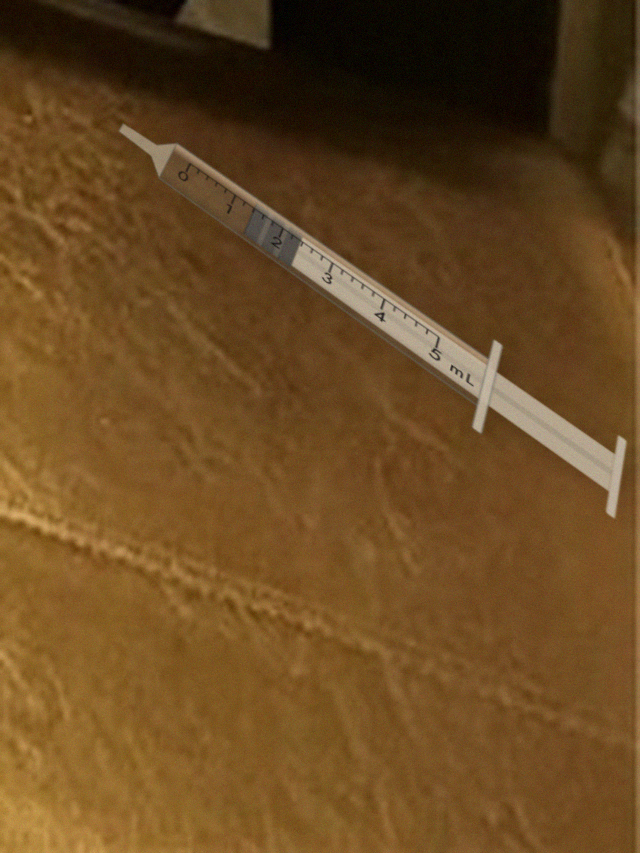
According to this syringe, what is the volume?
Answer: 1.4 mL
